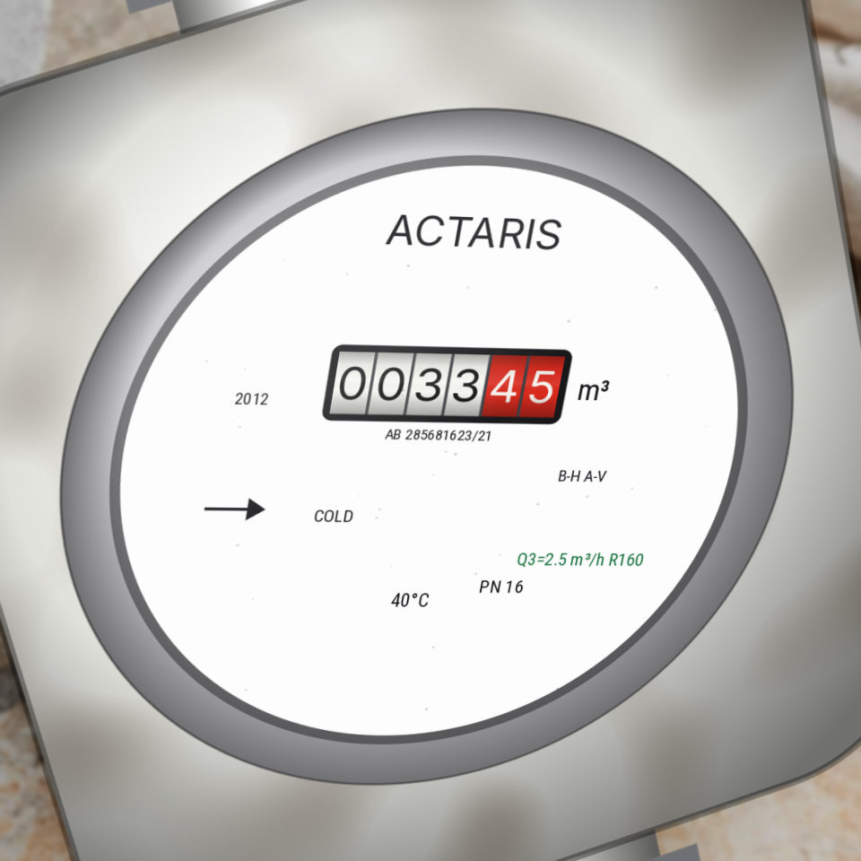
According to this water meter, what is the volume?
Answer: 33.45 m³
